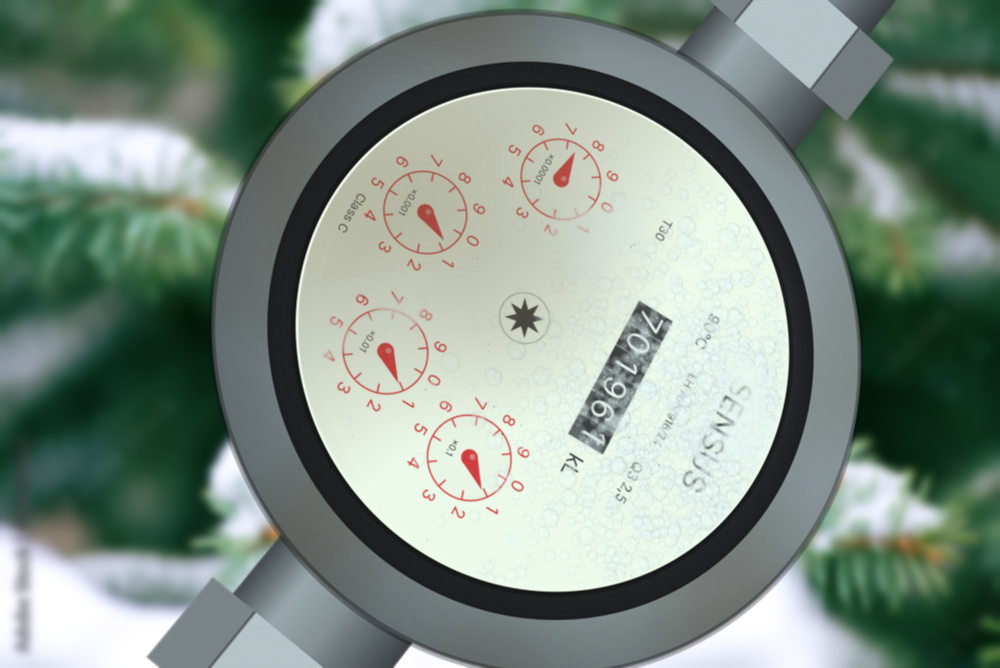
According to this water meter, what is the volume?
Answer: 701961.1107 kL
